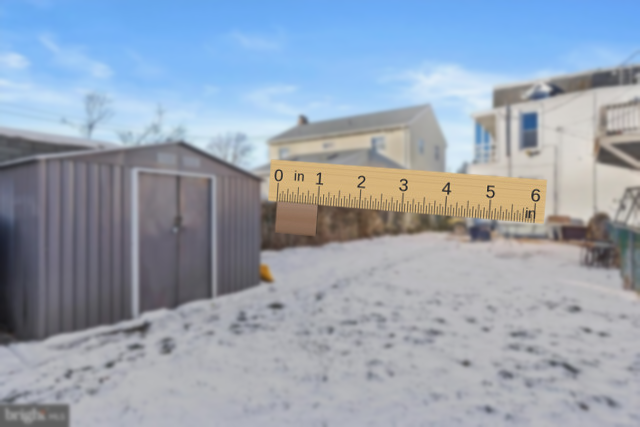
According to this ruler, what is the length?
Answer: 1 in
